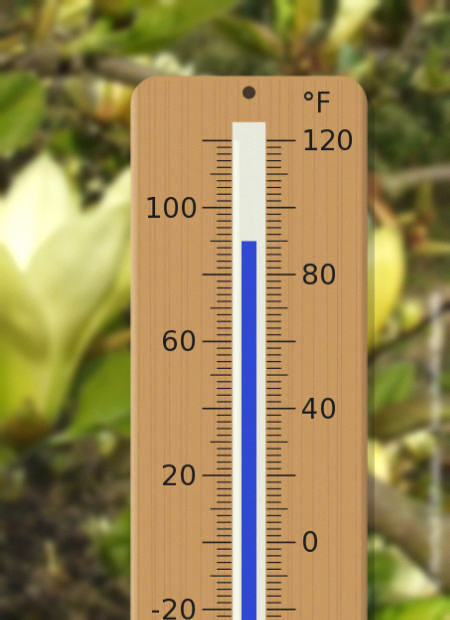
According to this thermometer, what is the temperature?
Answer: 90 °F
